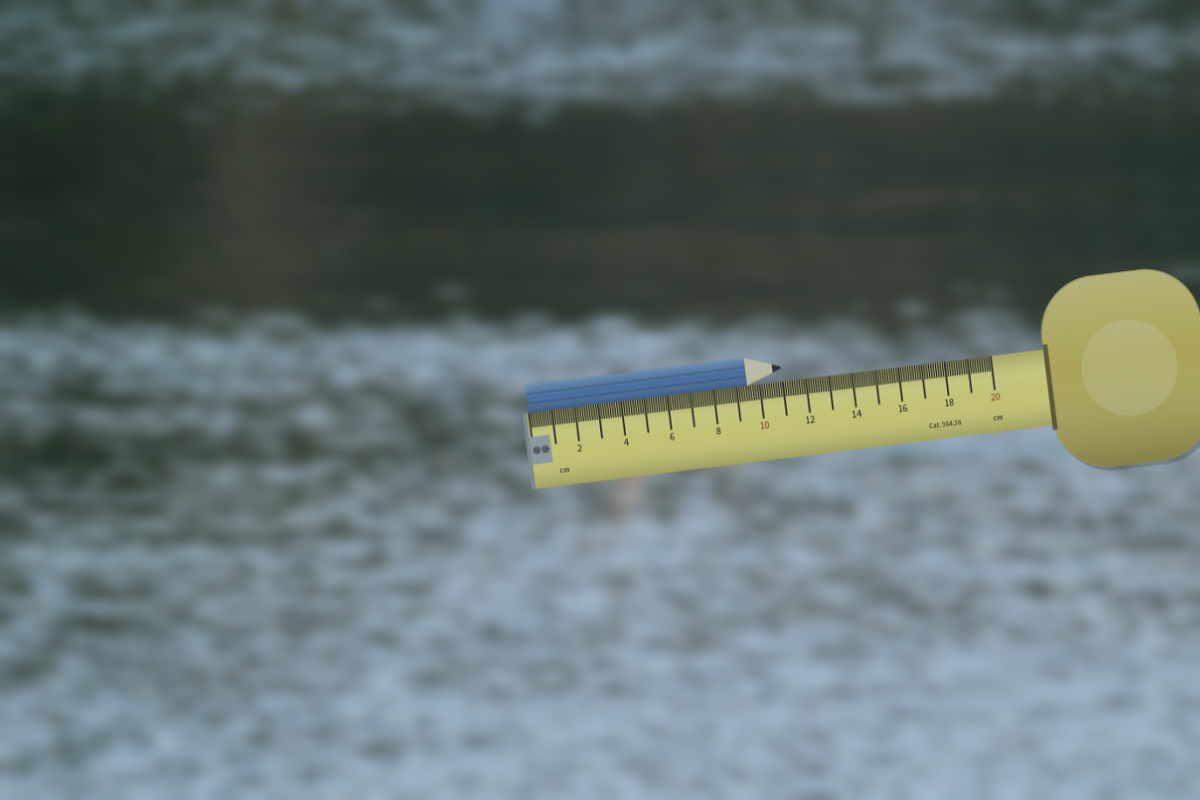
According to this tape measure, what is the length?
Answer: 11 cm
